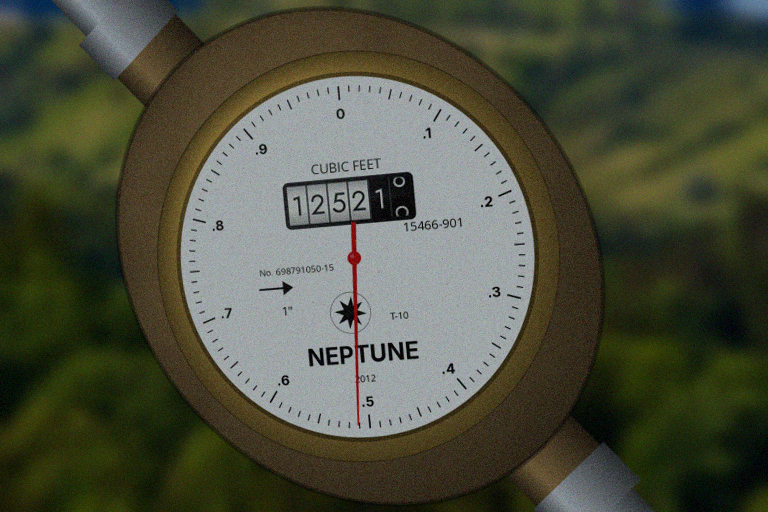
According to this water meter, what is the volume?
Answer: 125218.51 ft³
